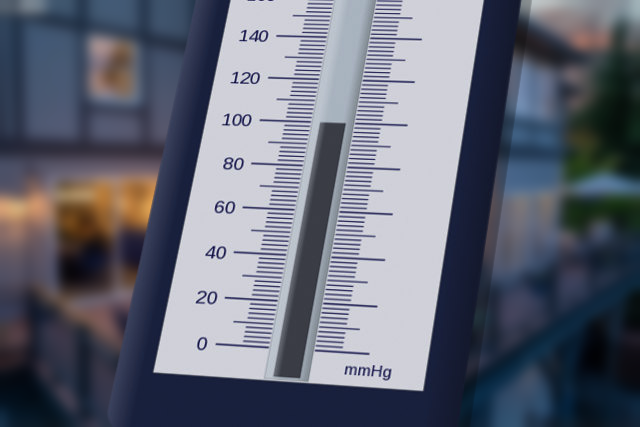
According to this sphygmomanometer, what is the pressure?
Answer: 100 mmHg
